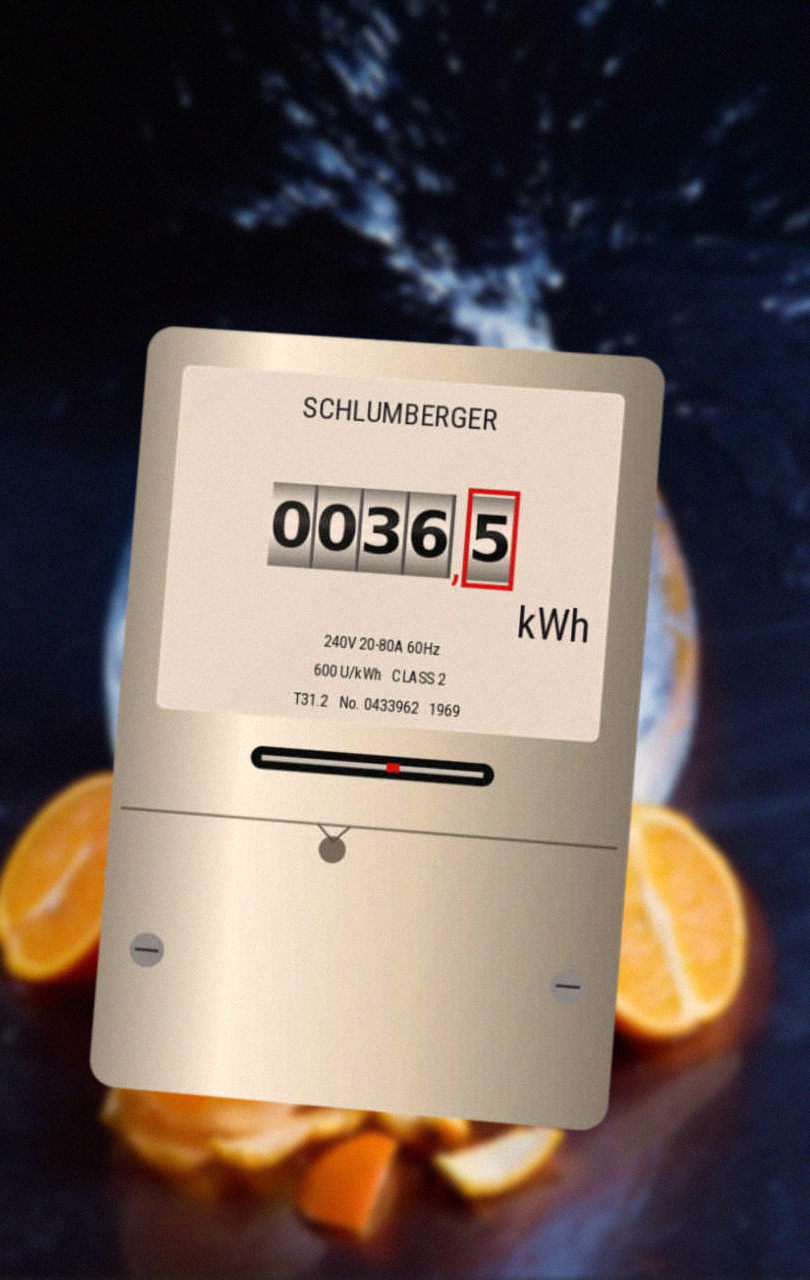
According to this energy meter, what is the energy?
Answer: 36.5 kWh
